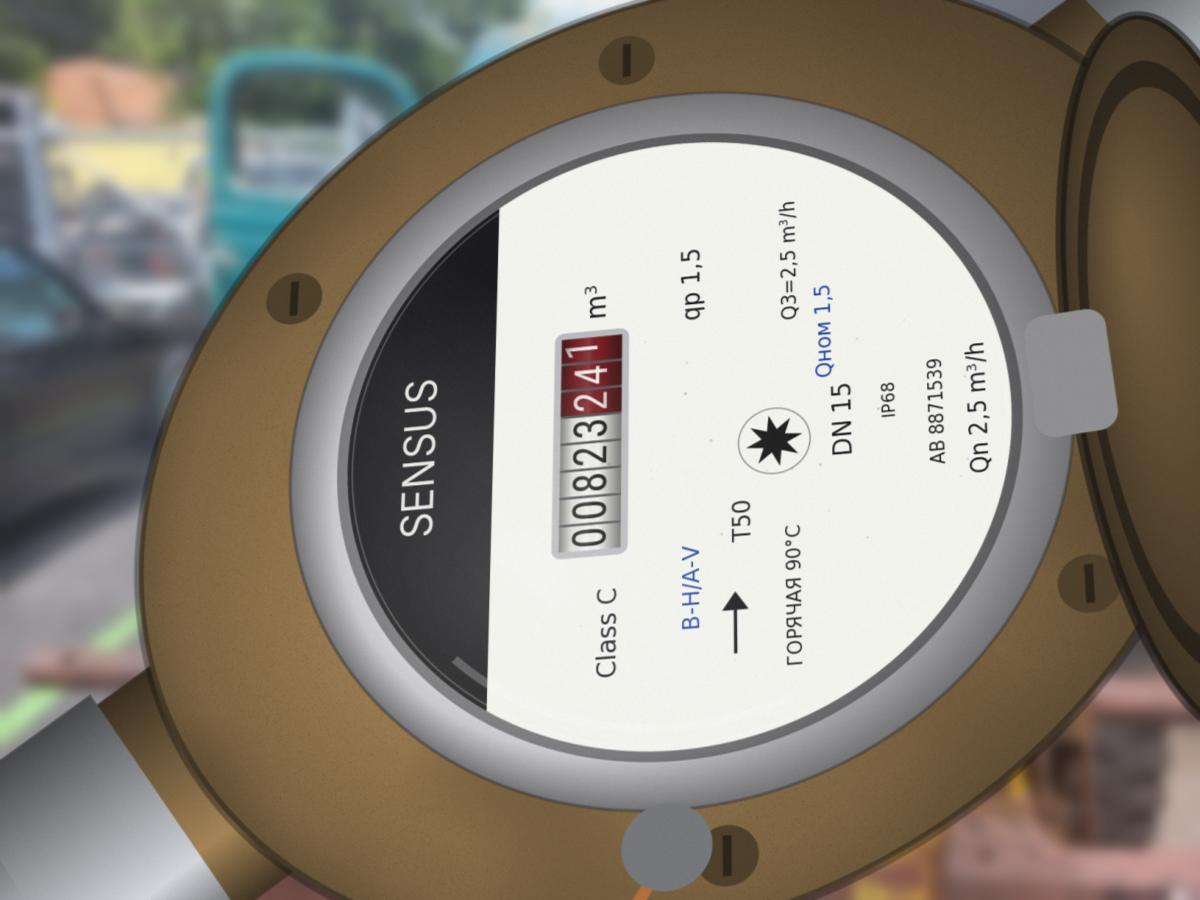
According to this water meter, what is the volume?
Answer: 823.241 m³
